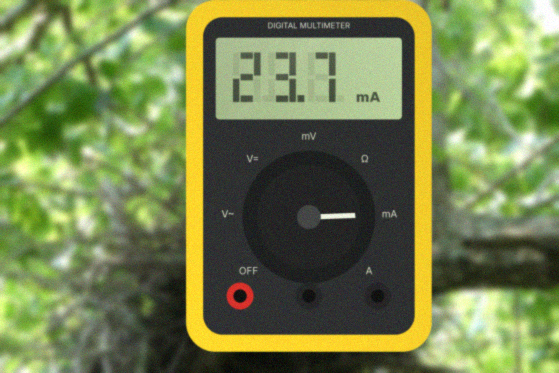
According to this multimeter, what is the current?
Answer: 23.7 mA
